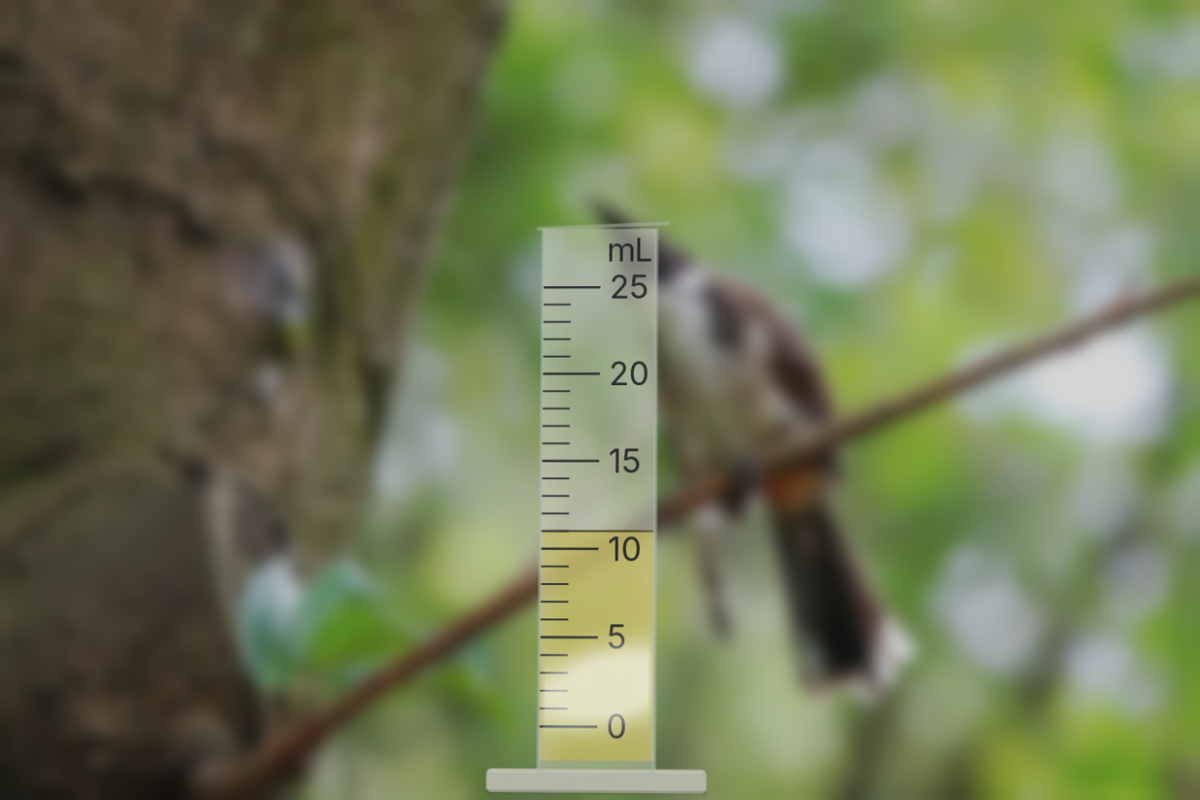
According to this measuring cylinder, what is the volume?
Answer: 11 mL
